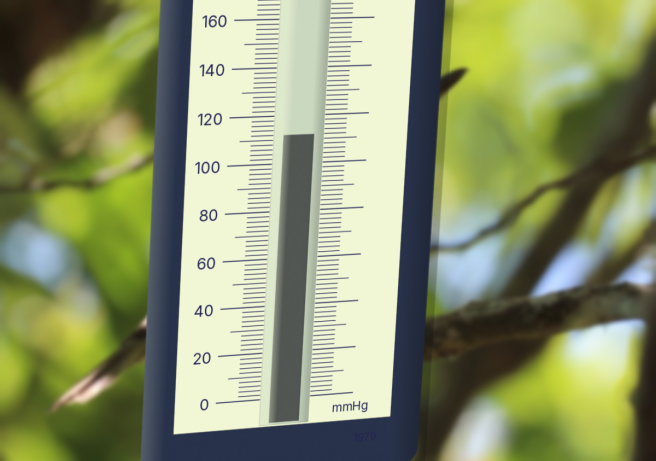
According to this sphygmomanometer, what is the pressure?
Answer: 112 mmHg
